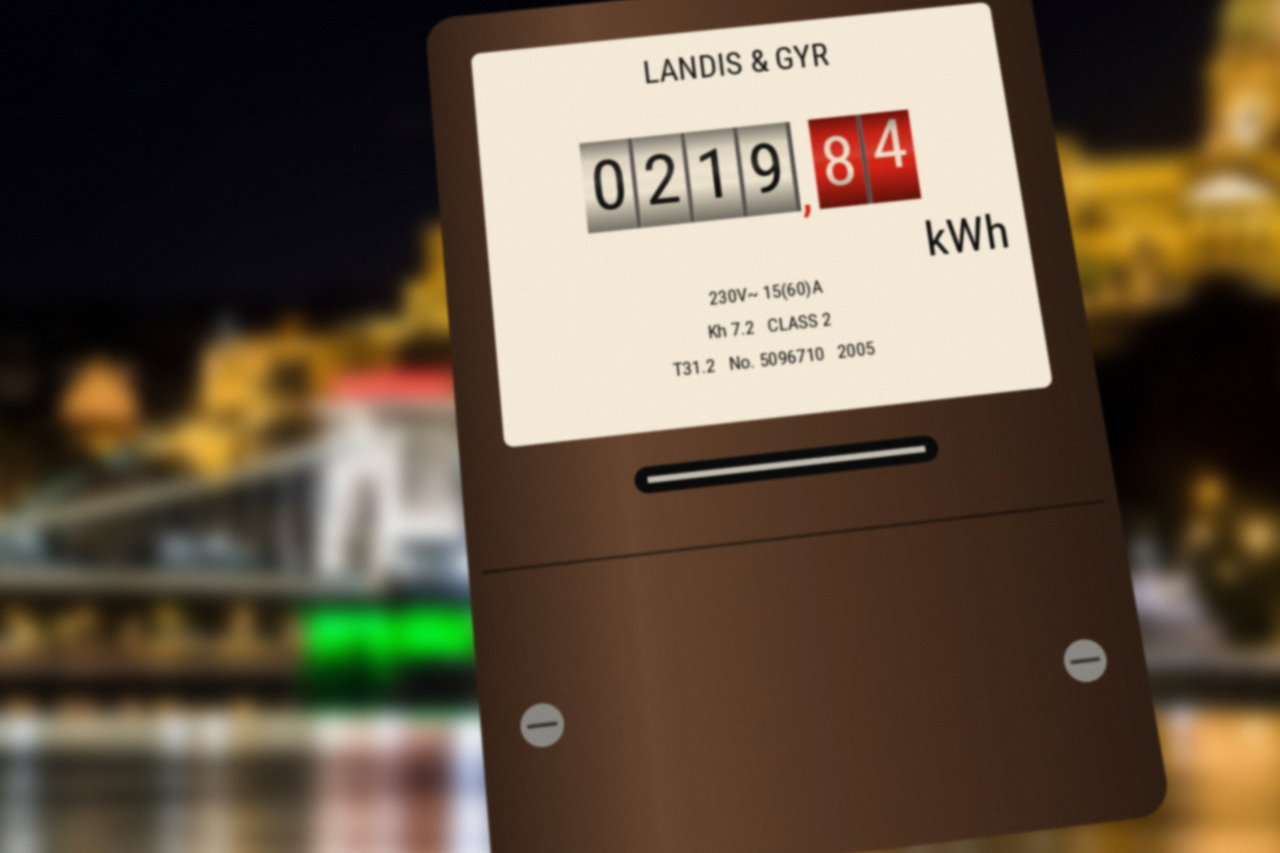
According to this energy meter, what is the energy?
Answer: 219.84 kWh
